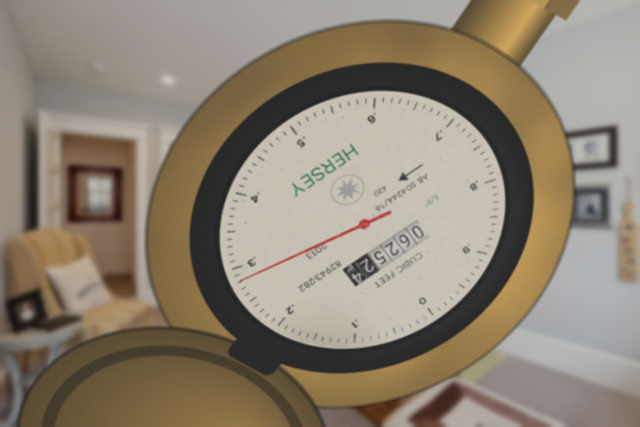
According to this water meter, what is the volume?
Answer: 62524.28 ft³
